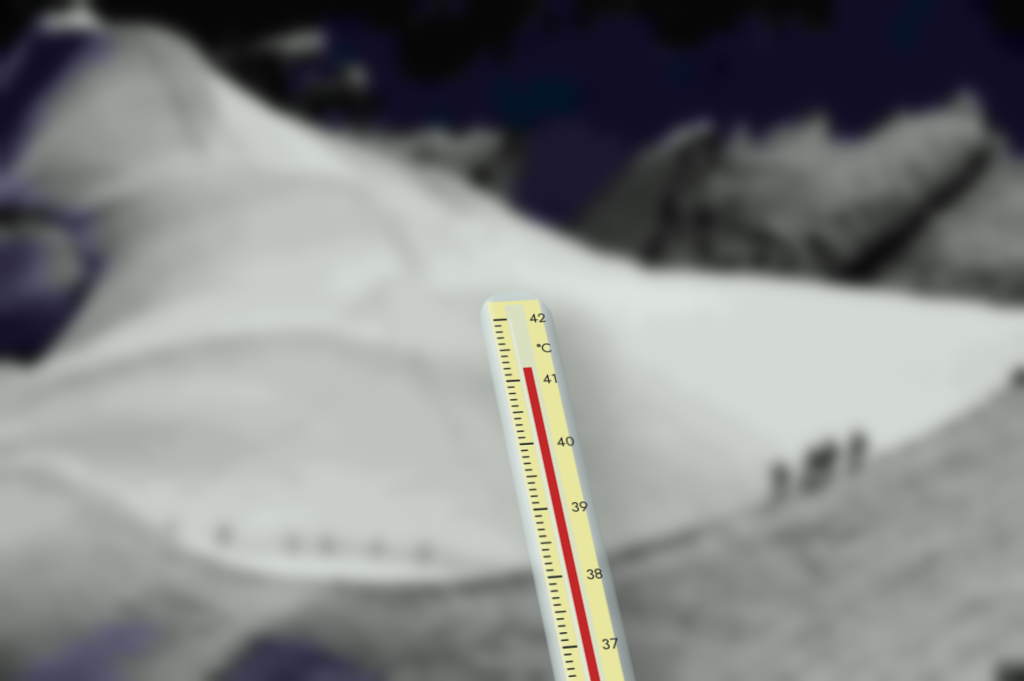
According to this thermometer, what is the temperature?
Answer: 41.2 °C
